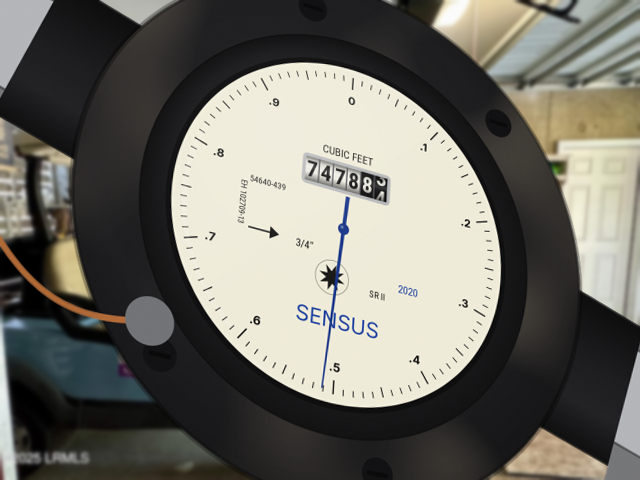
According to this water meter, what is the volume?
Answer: 747883.51 ft³
